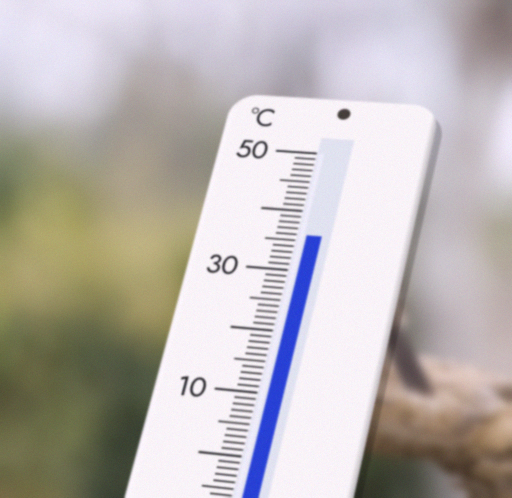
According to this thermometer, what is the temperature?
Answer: 36 °C
